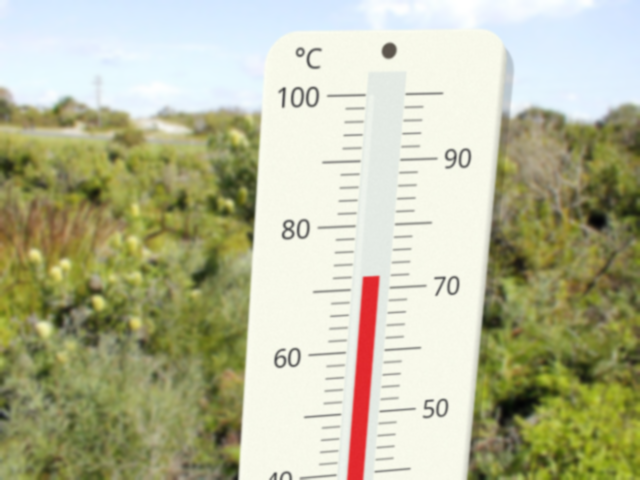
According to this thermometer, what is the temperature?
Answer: 72 °C
